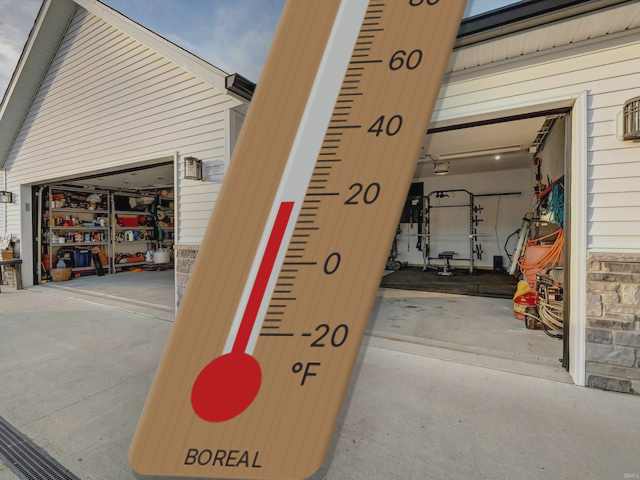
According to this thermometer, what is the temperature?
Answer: 18 °F
